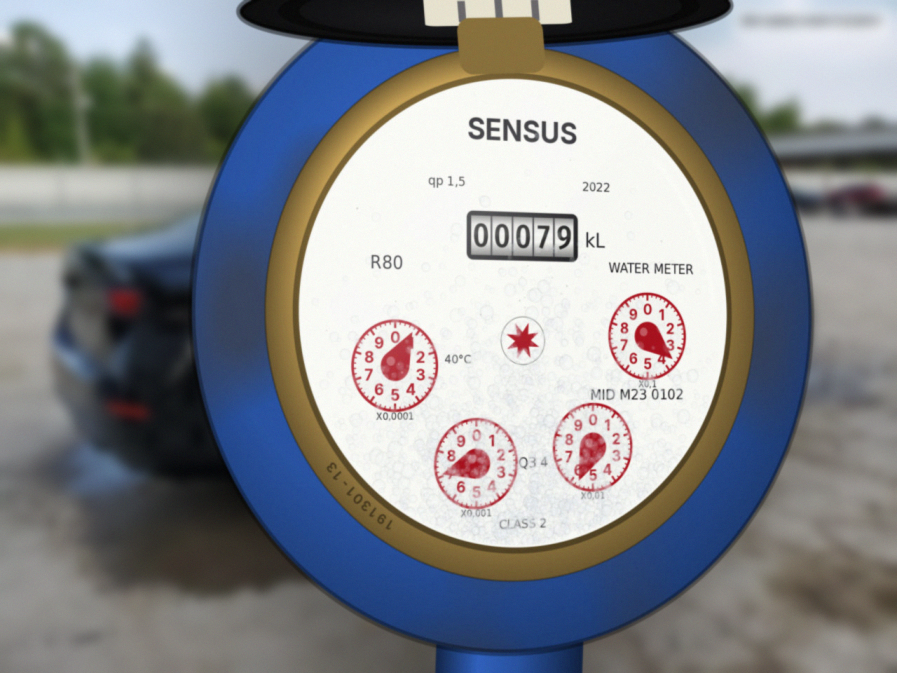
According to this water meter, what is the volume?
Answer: 79.3570 kL
